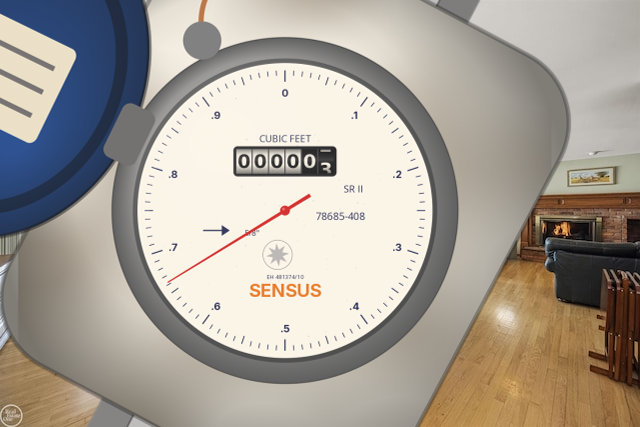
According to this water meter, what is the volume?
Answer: 2.66 ft³
